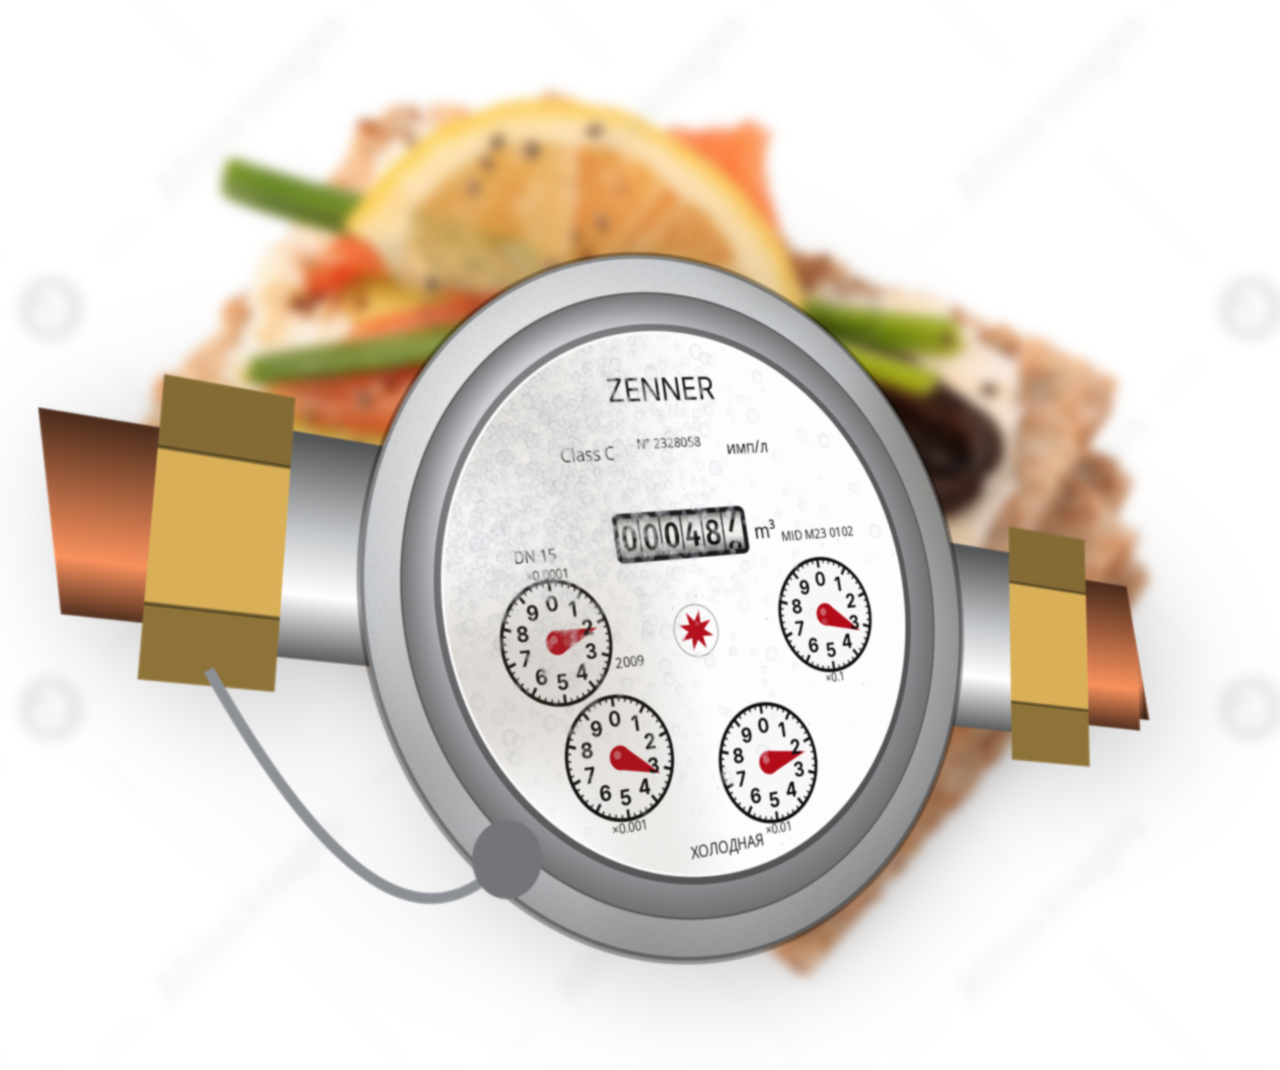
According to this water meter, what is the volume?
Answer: 487.3232 m³
